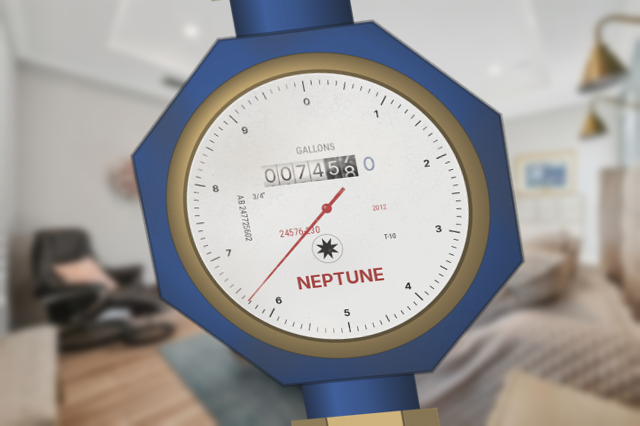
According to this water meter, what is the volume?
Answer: 74576.3 gal
